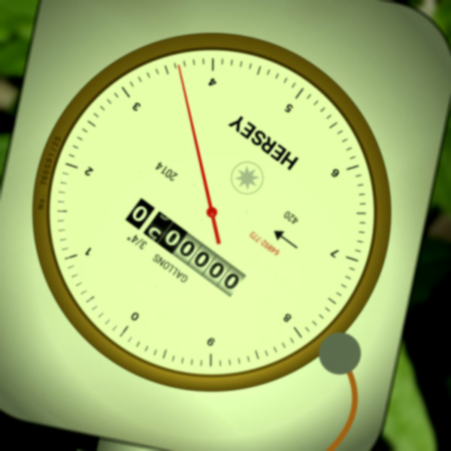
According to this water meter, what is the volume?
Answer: 53.6 gal
